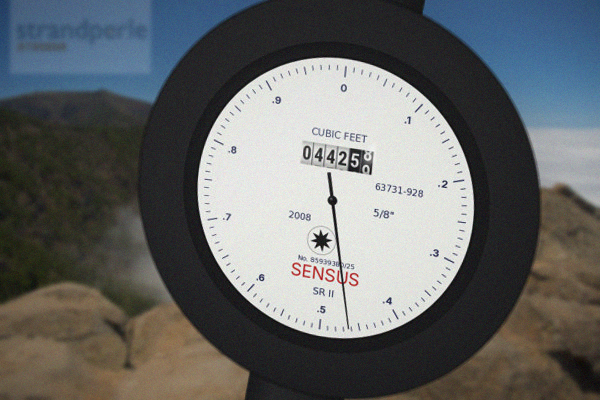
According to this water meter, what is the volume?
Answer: 44258.46 ft³
